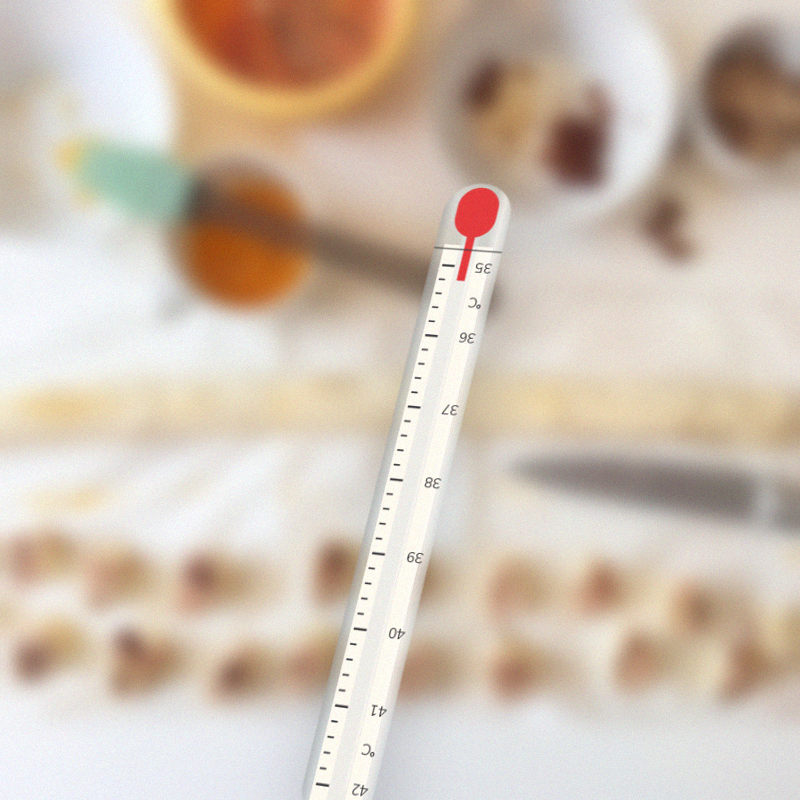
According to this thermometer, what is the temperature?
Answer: 35.2 °C
